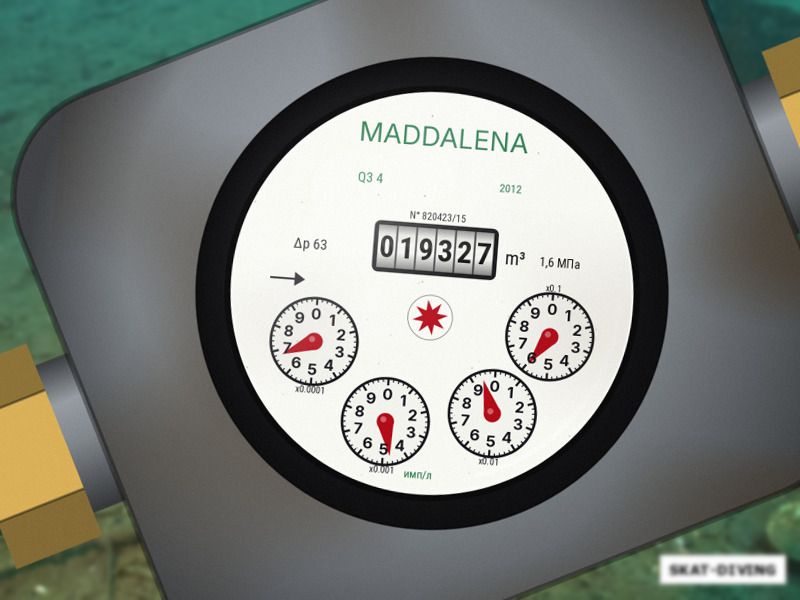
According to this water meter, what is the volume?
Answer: 19327.5946 m³
